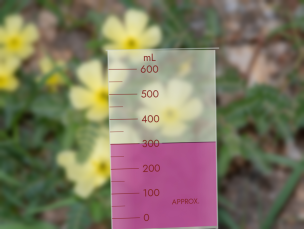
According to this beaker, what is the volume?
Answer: 300 mL
